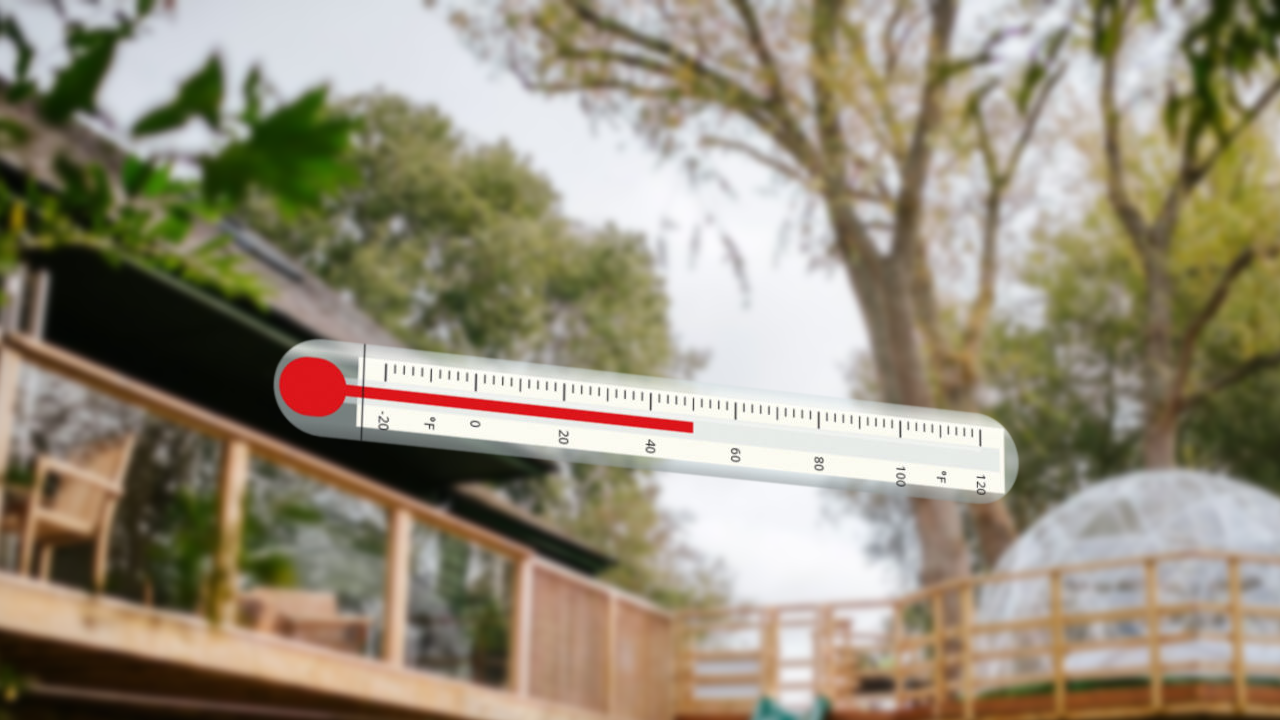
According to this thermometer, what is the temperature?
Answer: 50 °F
